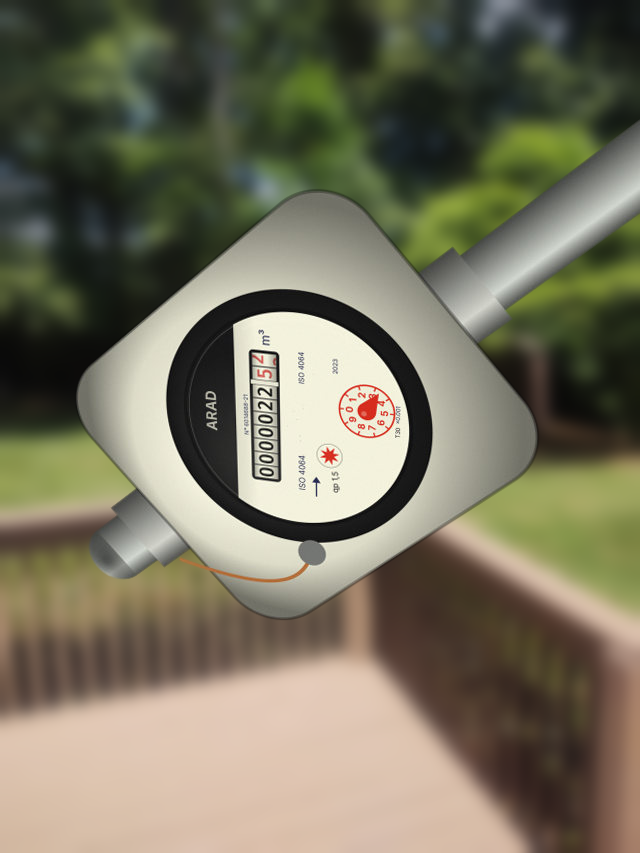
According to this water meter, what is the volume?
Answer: 22.523 m³
